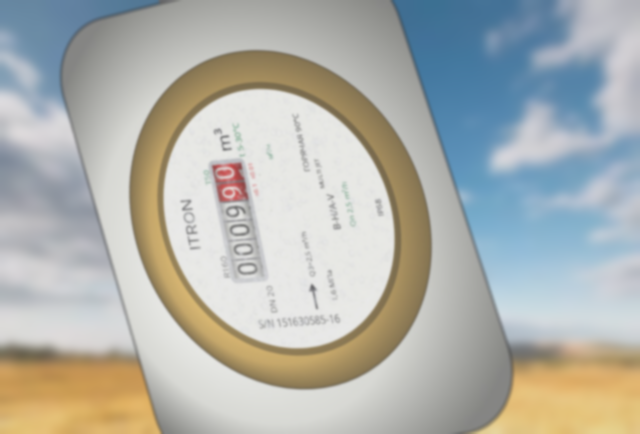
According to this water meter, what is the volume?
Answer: 9.90 m³
